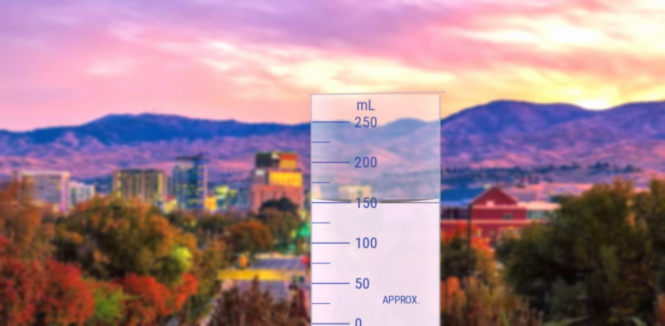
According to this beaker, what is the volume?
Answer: 150 mL
